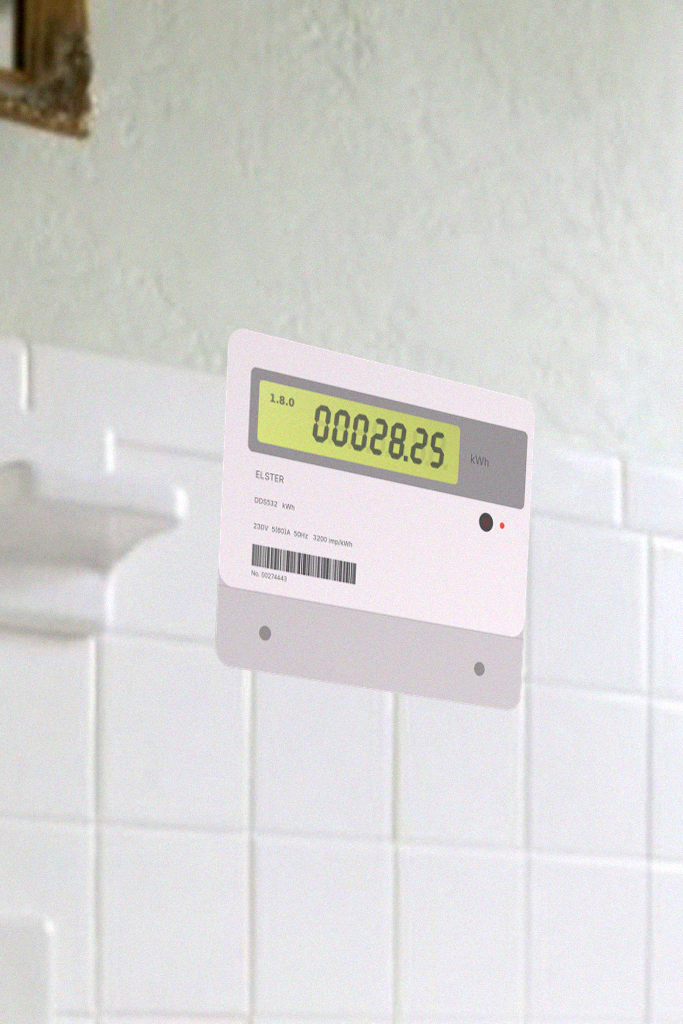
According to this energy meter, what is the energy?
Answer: 28.25 kWh
